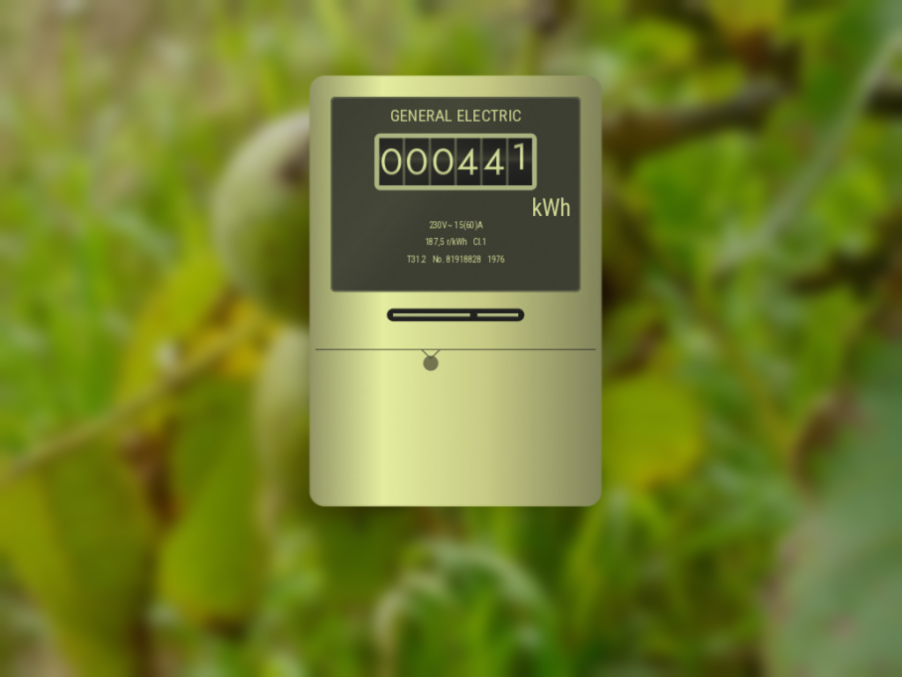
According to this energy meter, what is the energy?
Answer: 441 kWh
